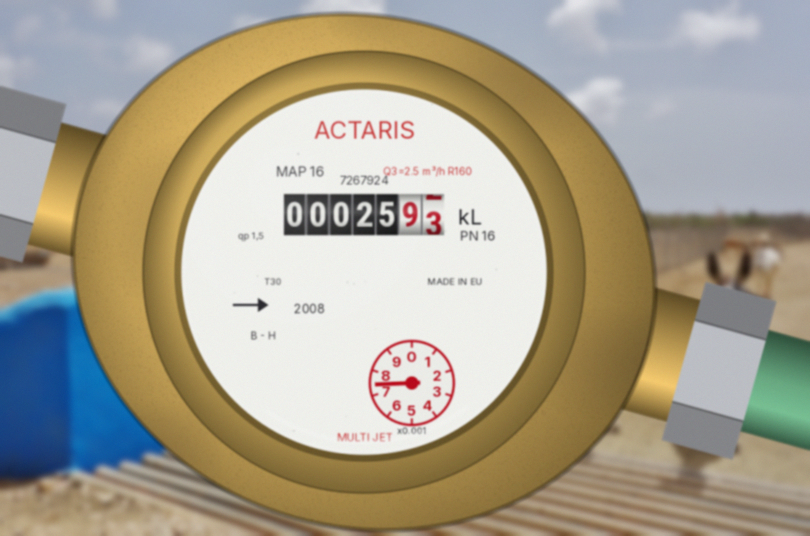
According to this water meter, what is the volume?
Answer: 25.927 kL
